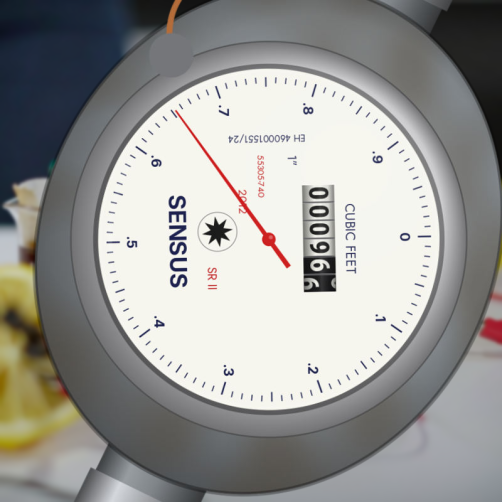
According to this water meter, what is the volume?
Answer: 965.65 ft³
